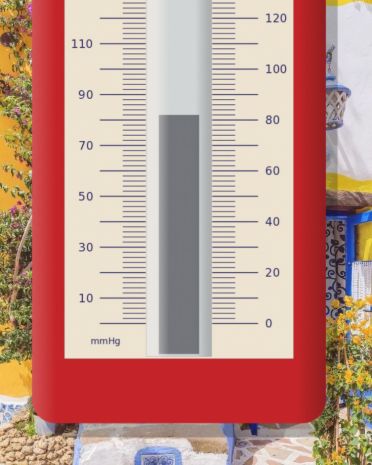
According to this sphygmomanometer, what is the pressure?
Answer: 82 mmHg
